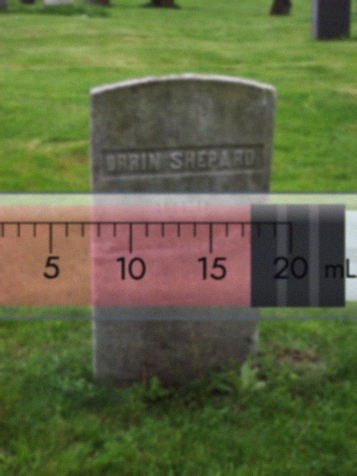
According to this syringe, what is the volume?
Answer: 17.5 mL
